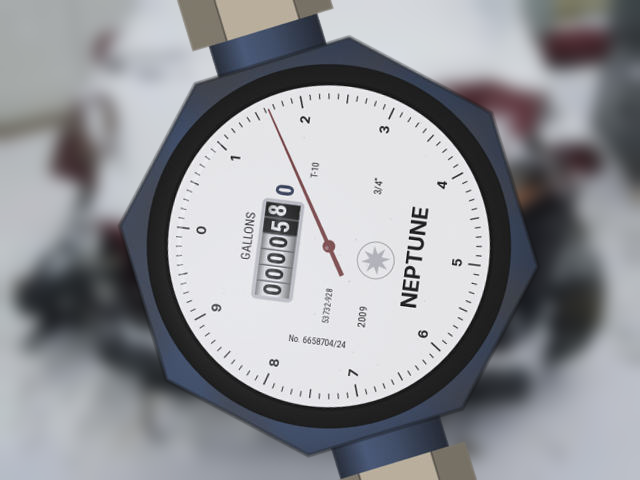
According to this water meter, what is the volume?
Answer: 581.6 gal
